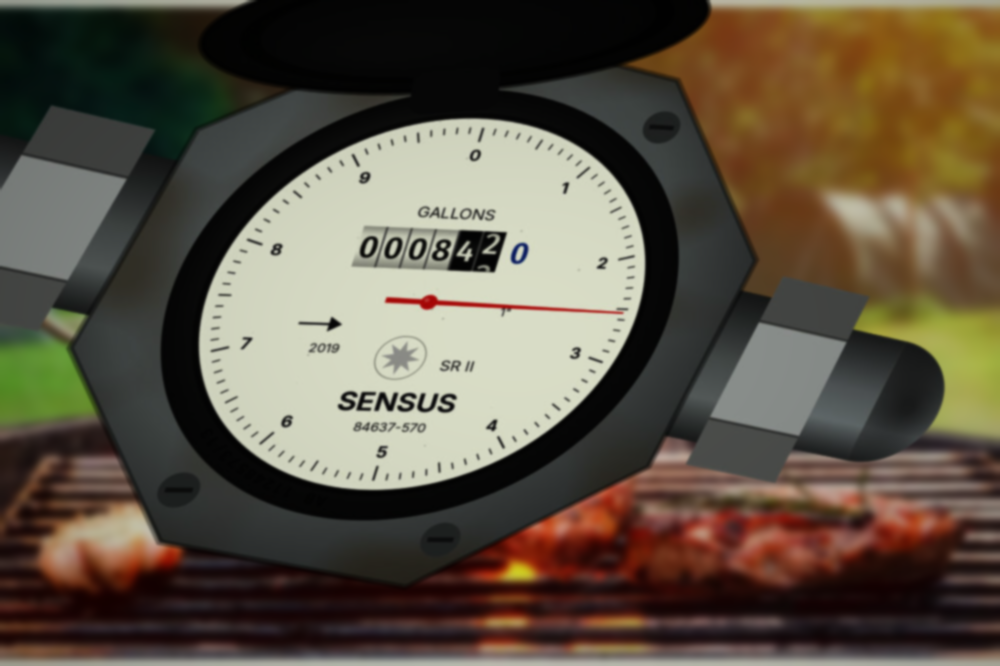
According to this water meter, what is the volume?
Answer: 8422.5 gal
